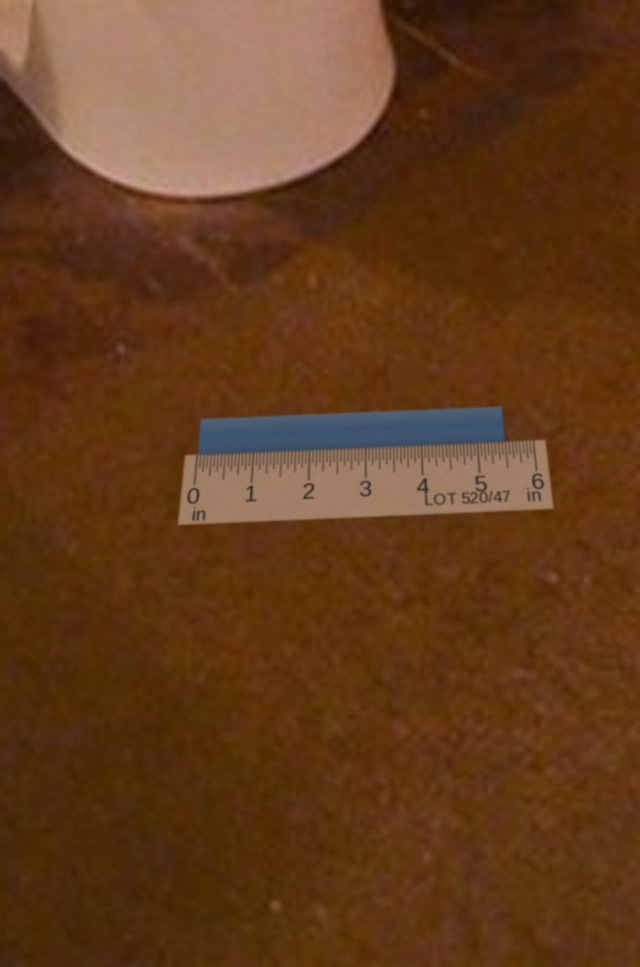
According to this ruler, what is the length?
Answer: 5.5 in
